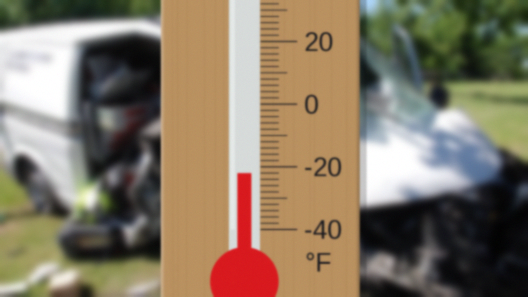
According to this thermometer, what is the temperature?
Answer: -22 °F
